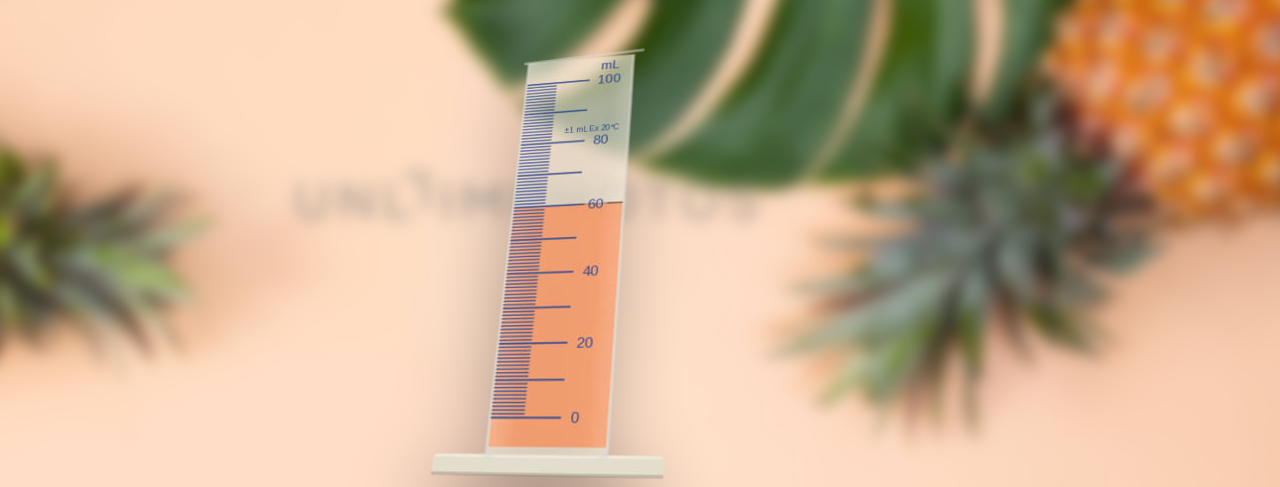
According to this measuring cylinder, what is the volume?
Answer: 60 mL
